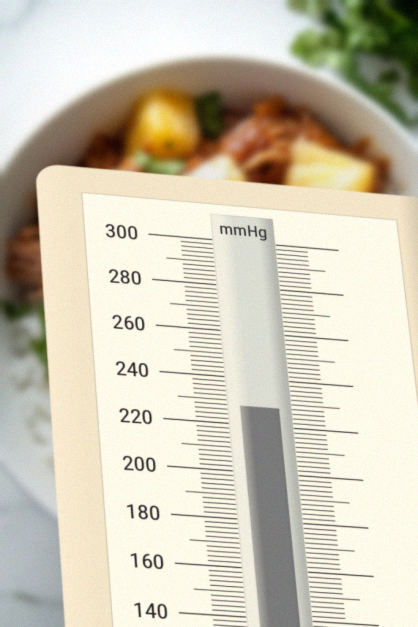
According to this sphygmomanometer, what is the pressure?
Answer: 228 mmHg
